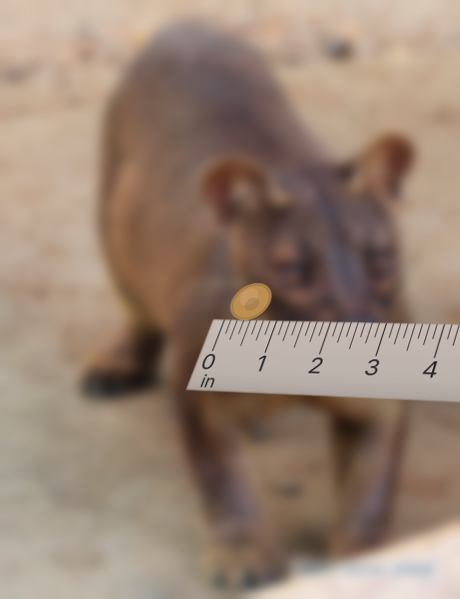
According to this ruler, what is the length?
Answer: 0.75 in
